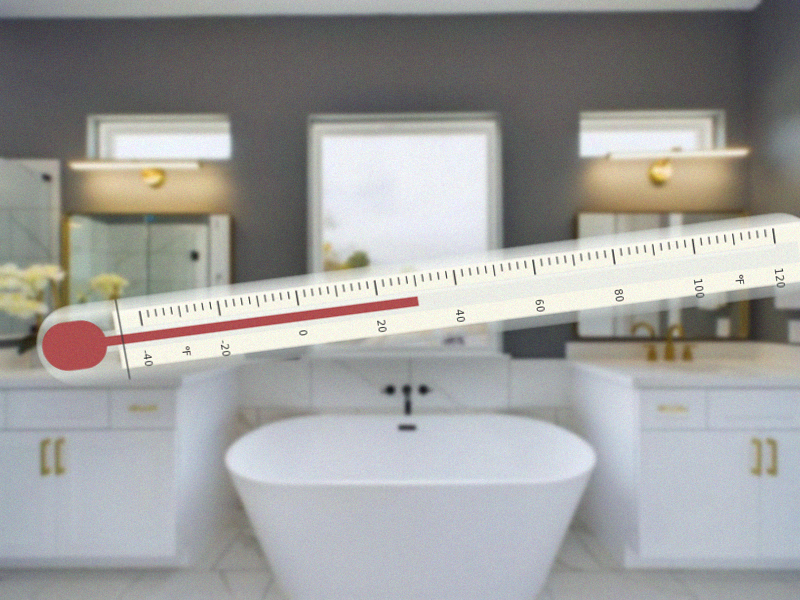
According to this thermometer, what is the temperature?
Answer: 30 °F
